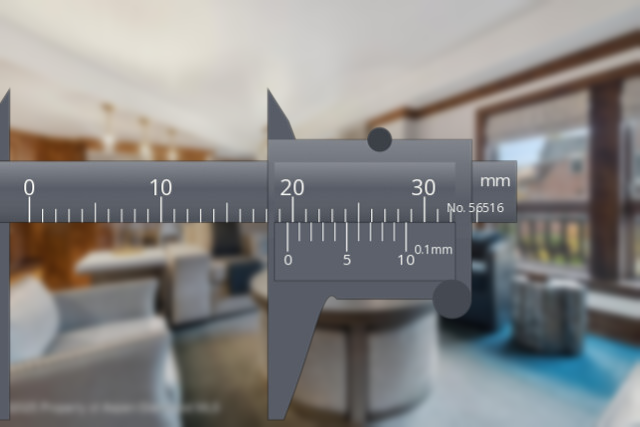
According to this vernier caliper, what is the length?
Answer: 19.6 mm
